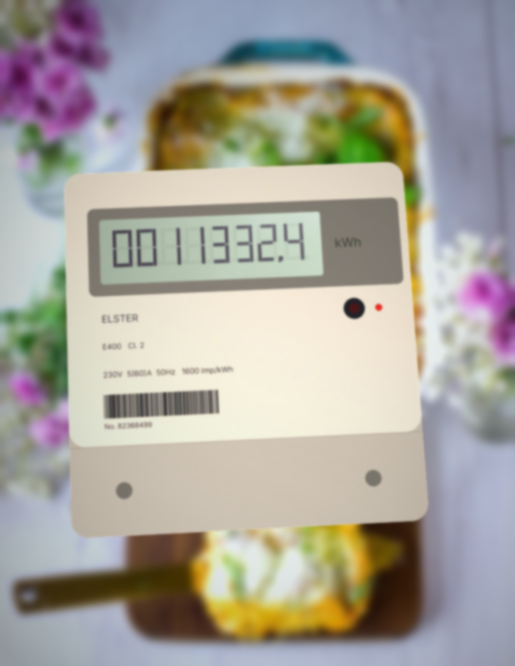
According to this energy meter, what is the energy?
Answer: 11332.4 kWh
